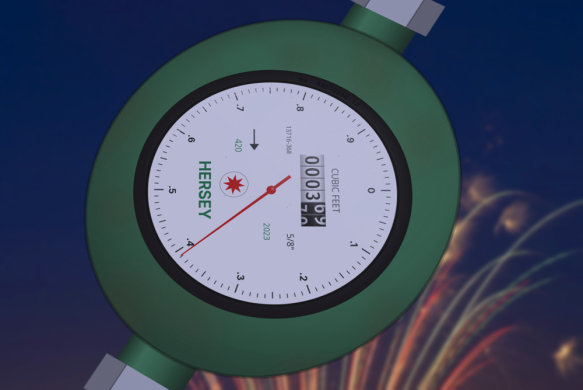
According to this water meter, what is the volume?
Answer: 369.39 ft³
